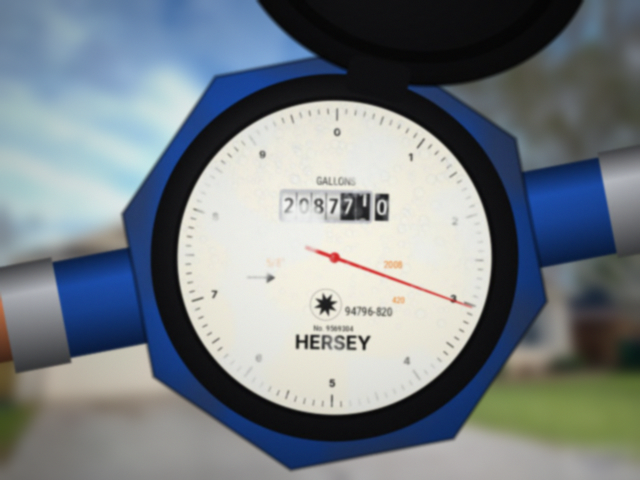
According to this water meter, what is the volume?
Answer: 2087713.0 gal
